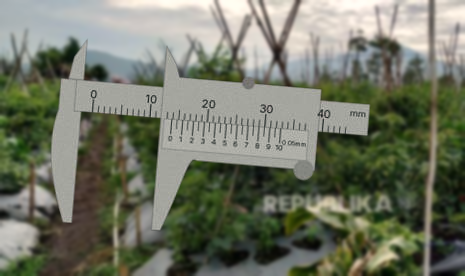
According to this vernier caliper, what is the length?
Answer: 13.8 mm
